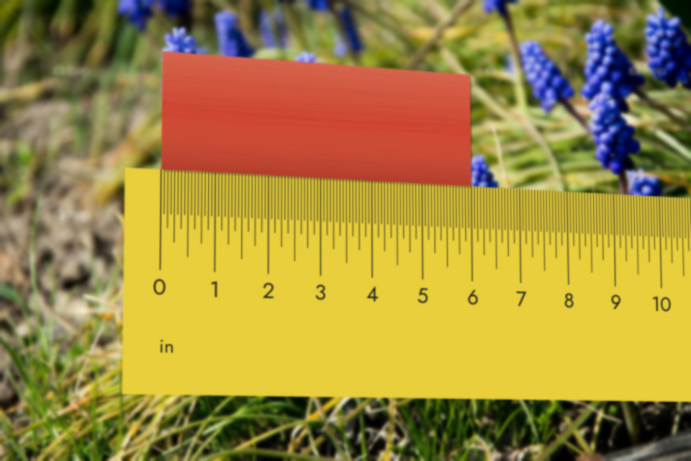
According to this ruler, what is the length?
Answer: 6 in
